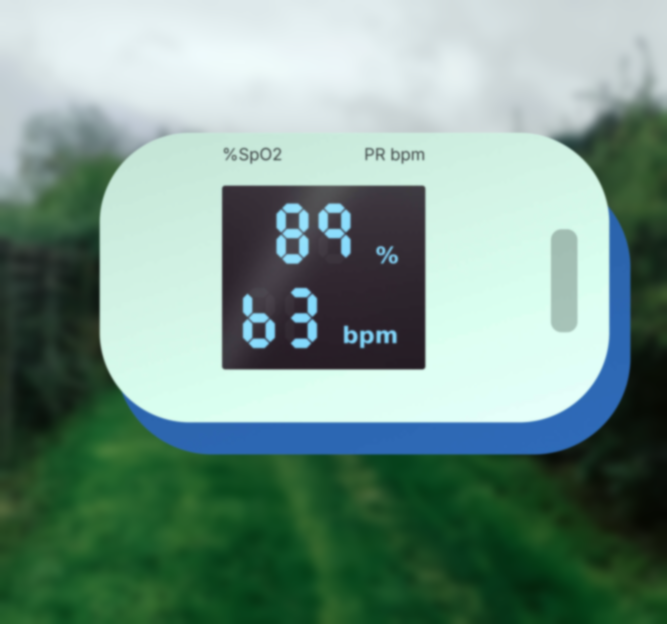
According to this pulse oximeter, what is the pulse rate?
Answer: 63 bpm
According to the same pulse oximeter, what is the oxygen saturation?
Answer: 89 %
